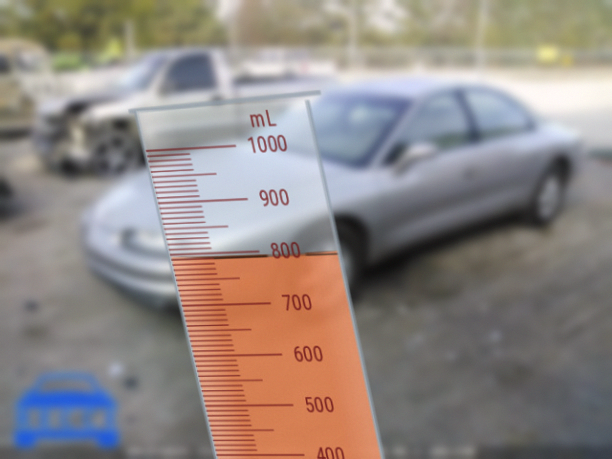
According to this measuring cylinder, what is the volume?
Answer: 790 mL
